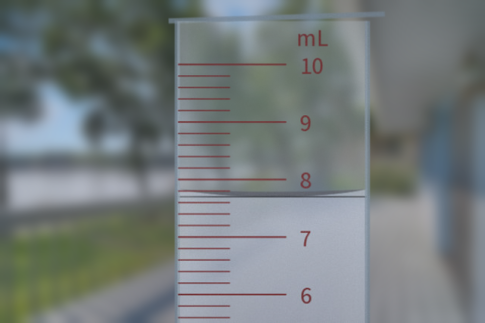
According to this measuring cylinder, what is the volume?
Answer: 7.7 mL
